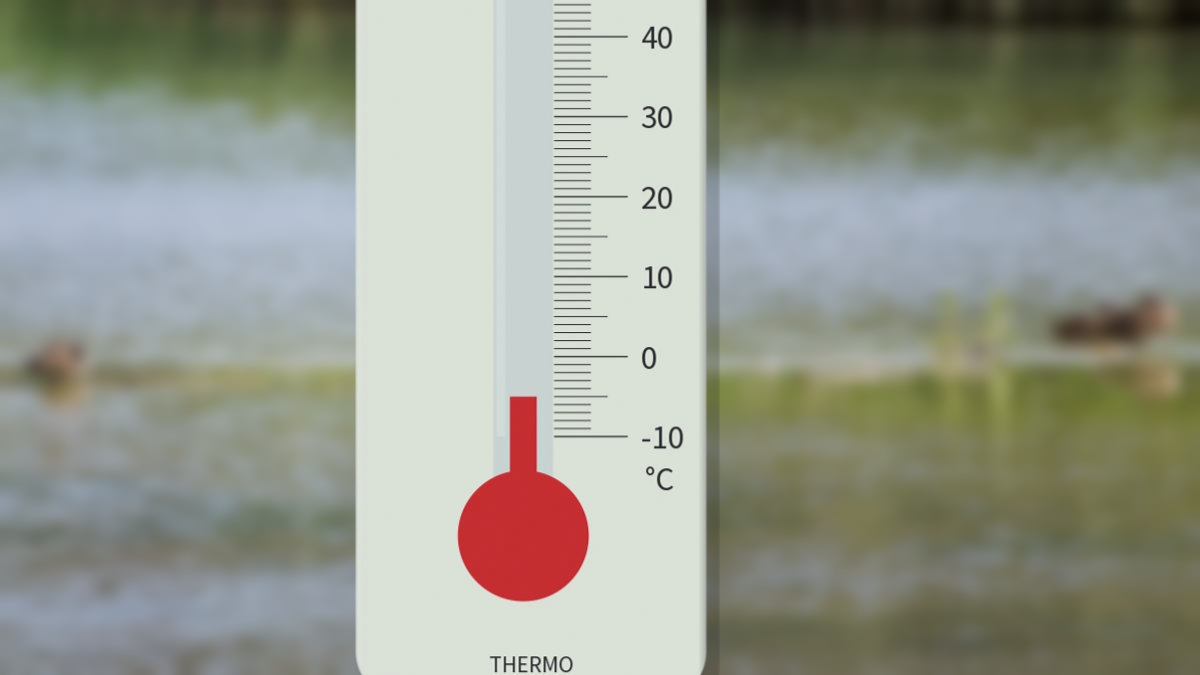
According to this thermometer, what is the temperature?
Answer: -5 °C
